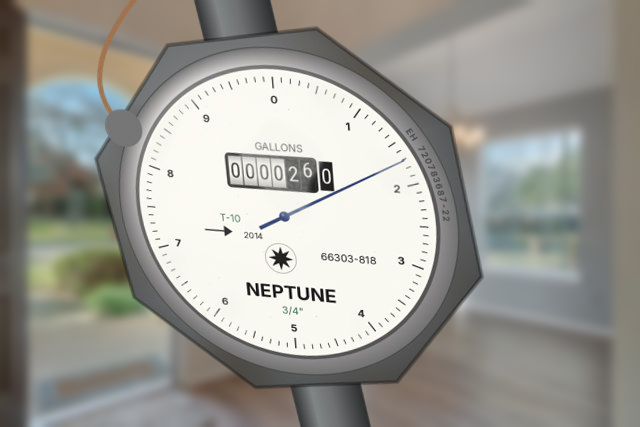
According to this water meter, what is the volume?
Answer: 261.7 gal
